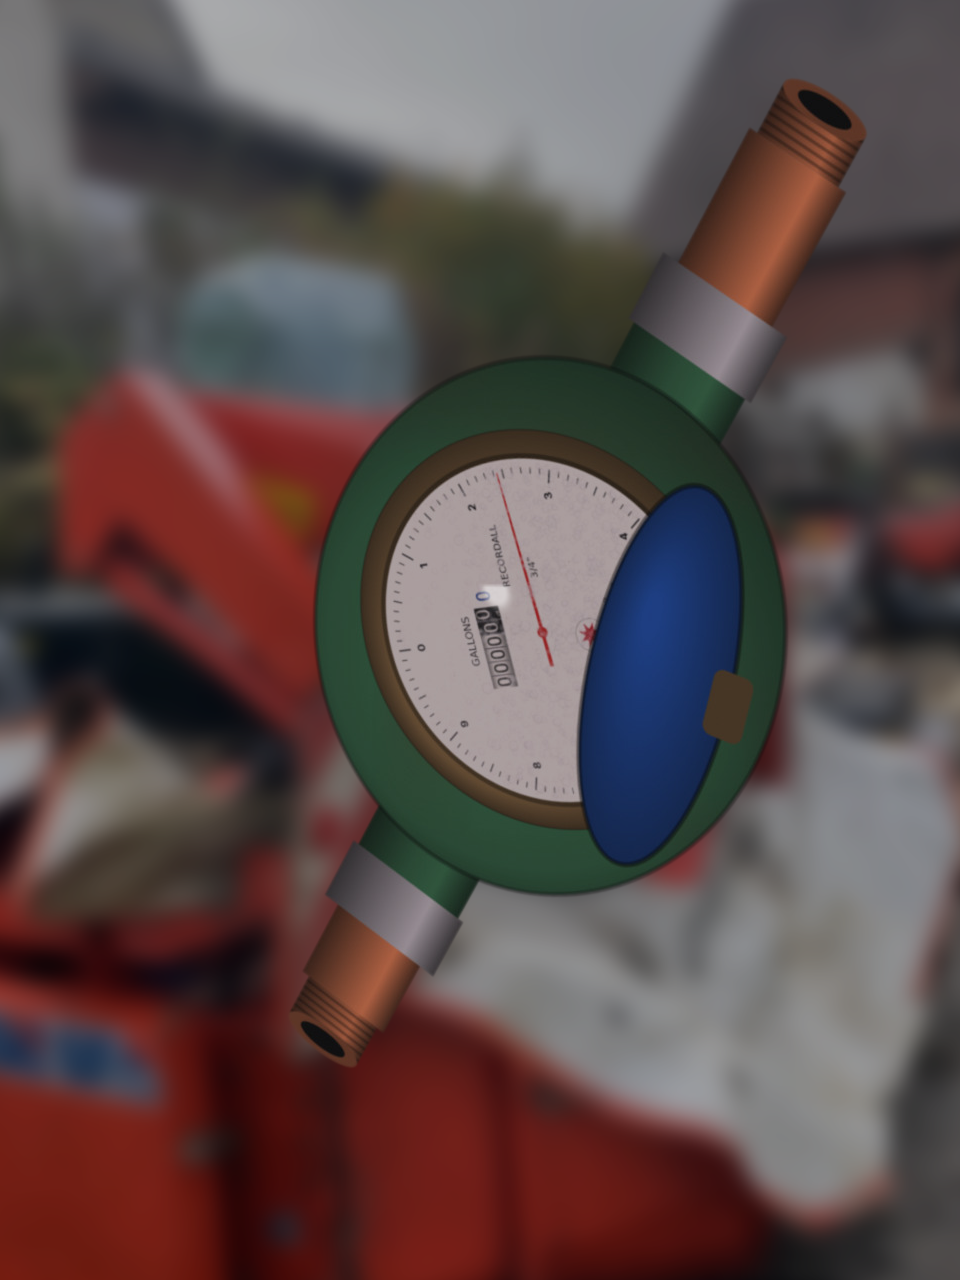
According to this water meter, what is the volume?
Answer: 2.4 gal
